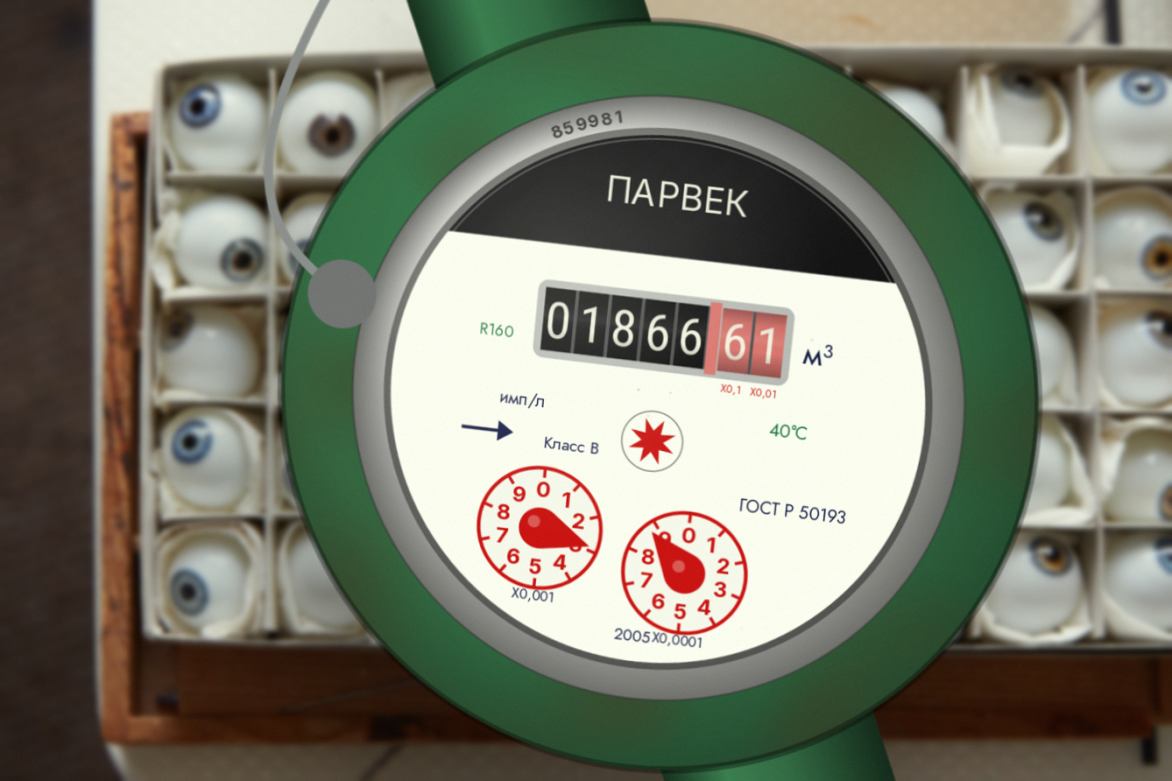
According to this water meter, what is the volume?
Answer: 1866.6128 m³
